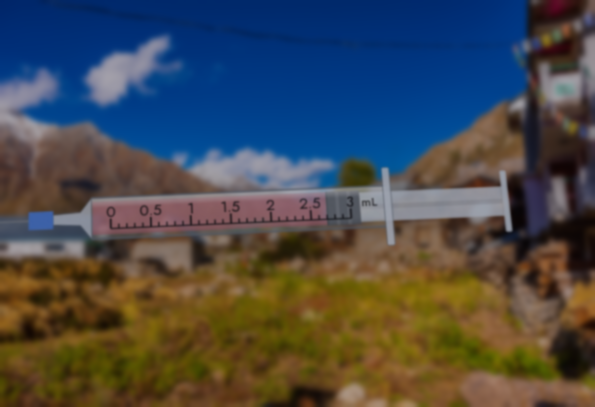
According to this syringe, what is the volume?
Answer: 2.7 mL
